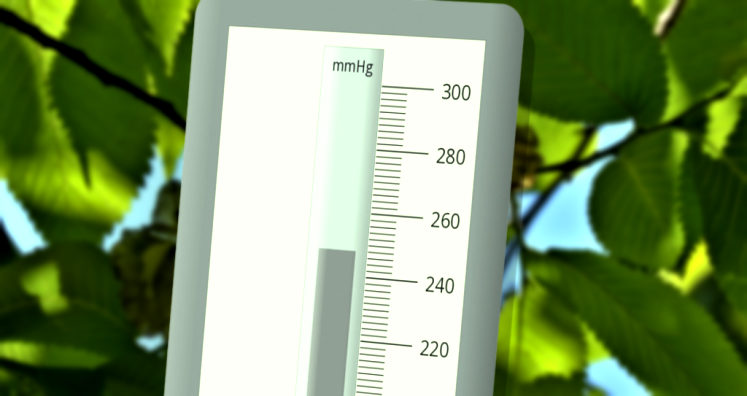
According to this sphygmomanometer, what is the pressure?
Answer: 248 mmHg
